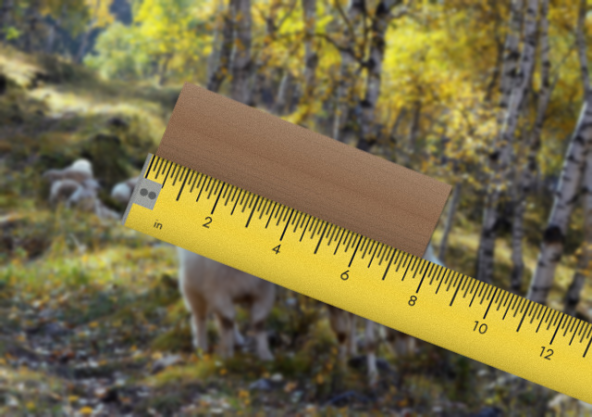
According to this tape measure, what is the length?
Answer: 7.75 in
